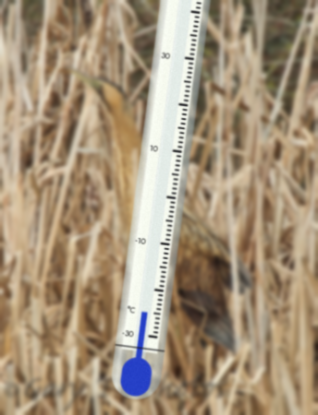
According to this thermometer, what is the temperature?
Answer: -25 °C
